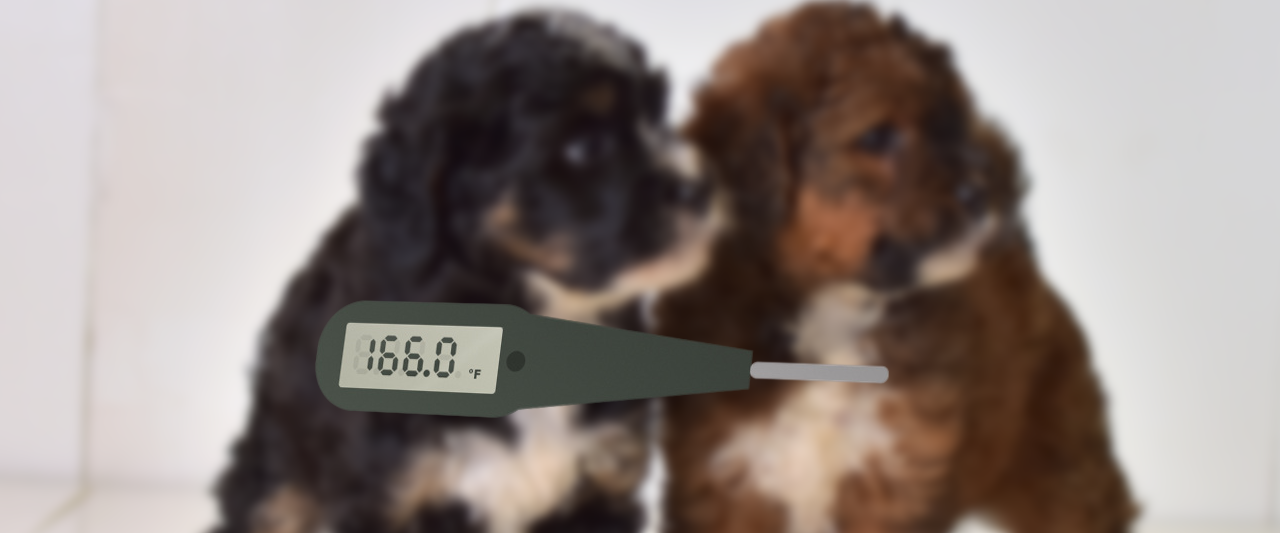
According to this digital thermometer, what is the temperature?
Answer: 166.0 °F
